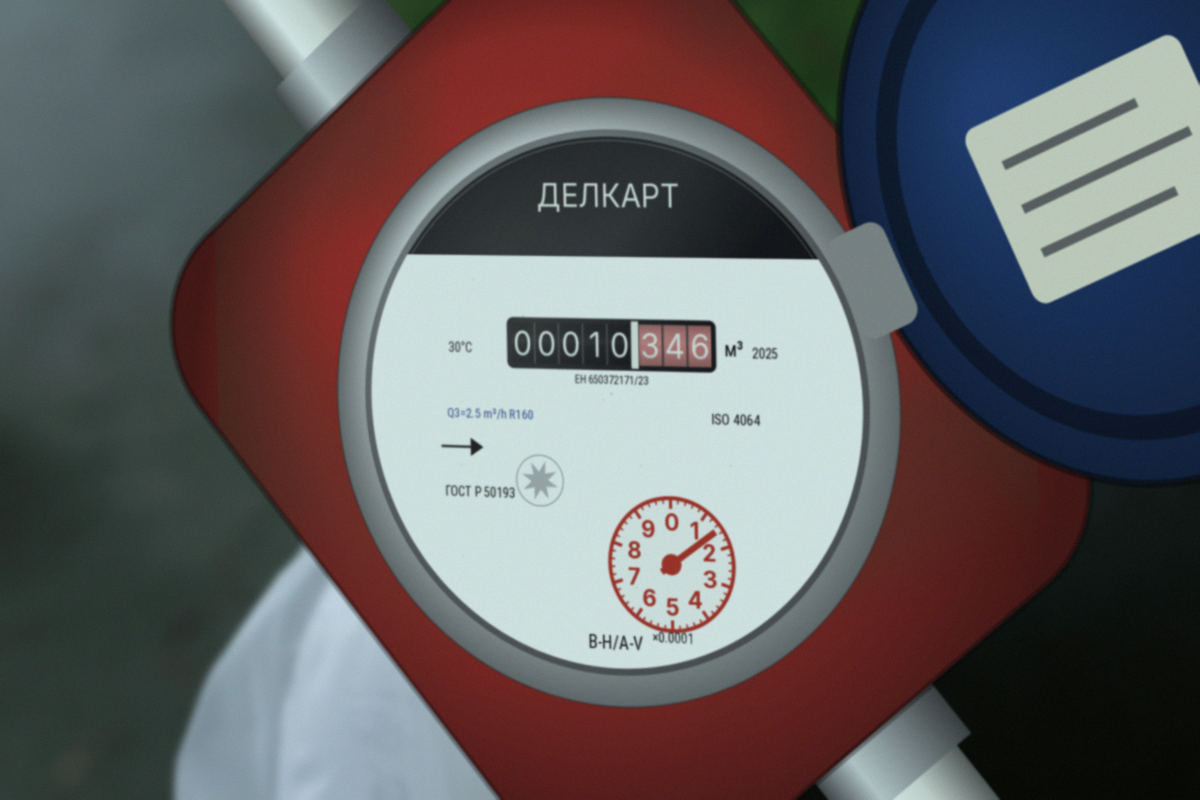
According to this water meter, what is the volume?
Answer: 10.3461 m³
